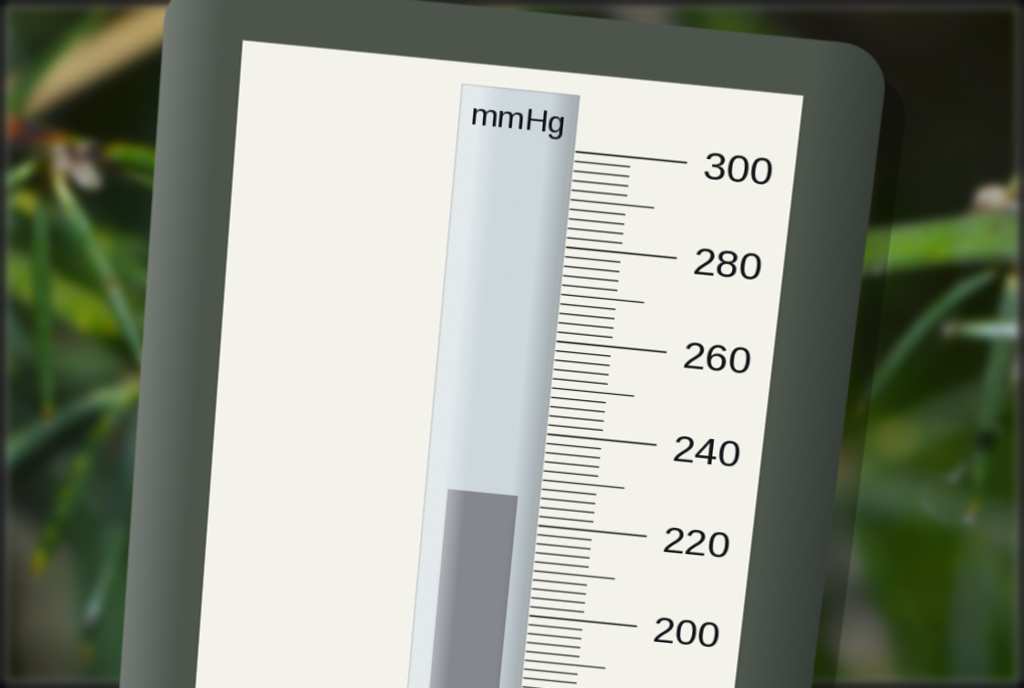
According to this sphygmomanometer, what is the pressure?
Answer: 226 mmHg
